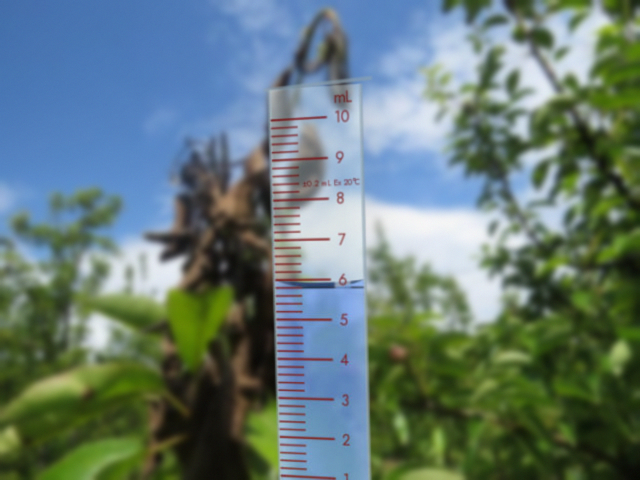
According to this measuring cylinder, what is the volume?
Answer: 5.8 mL
